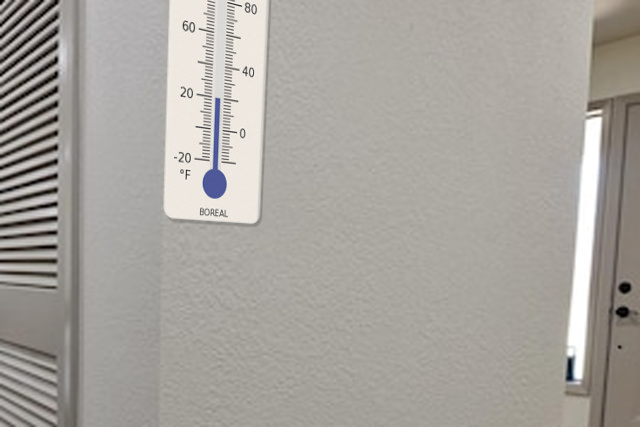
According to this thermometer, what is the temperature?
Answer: 20 °F
